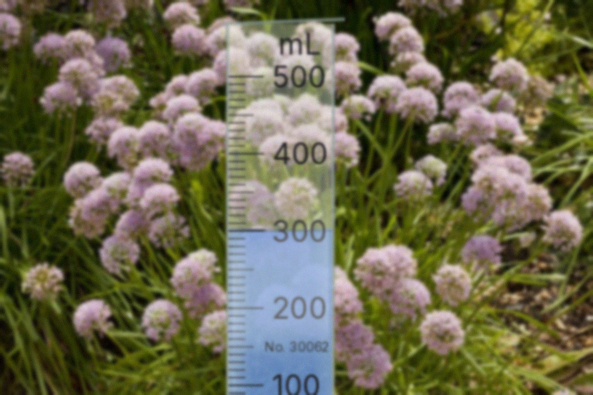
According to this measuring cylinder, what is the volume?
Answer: 300 mL
